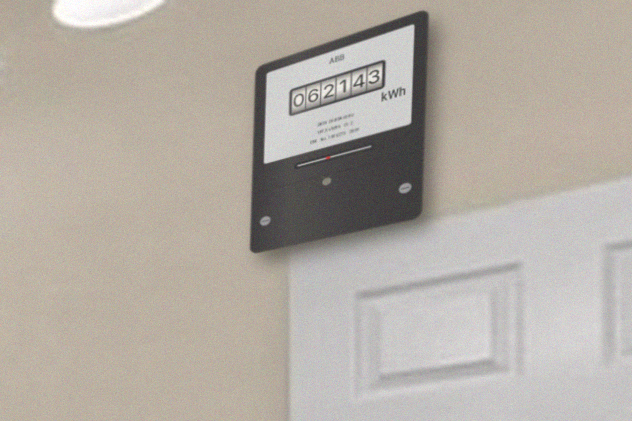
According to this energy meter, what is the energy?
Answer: 62143 kWh
